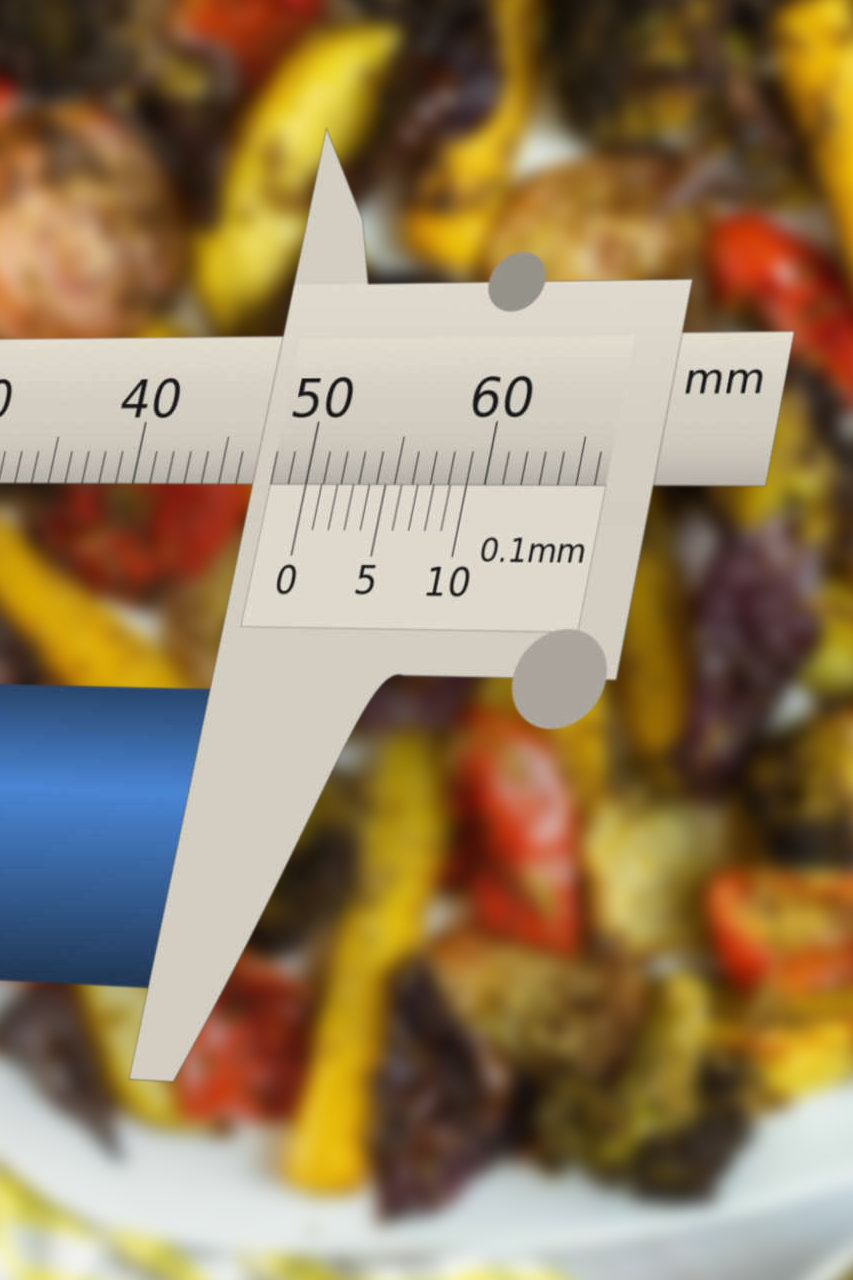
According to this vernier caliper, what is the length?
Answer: 50.0 mm
